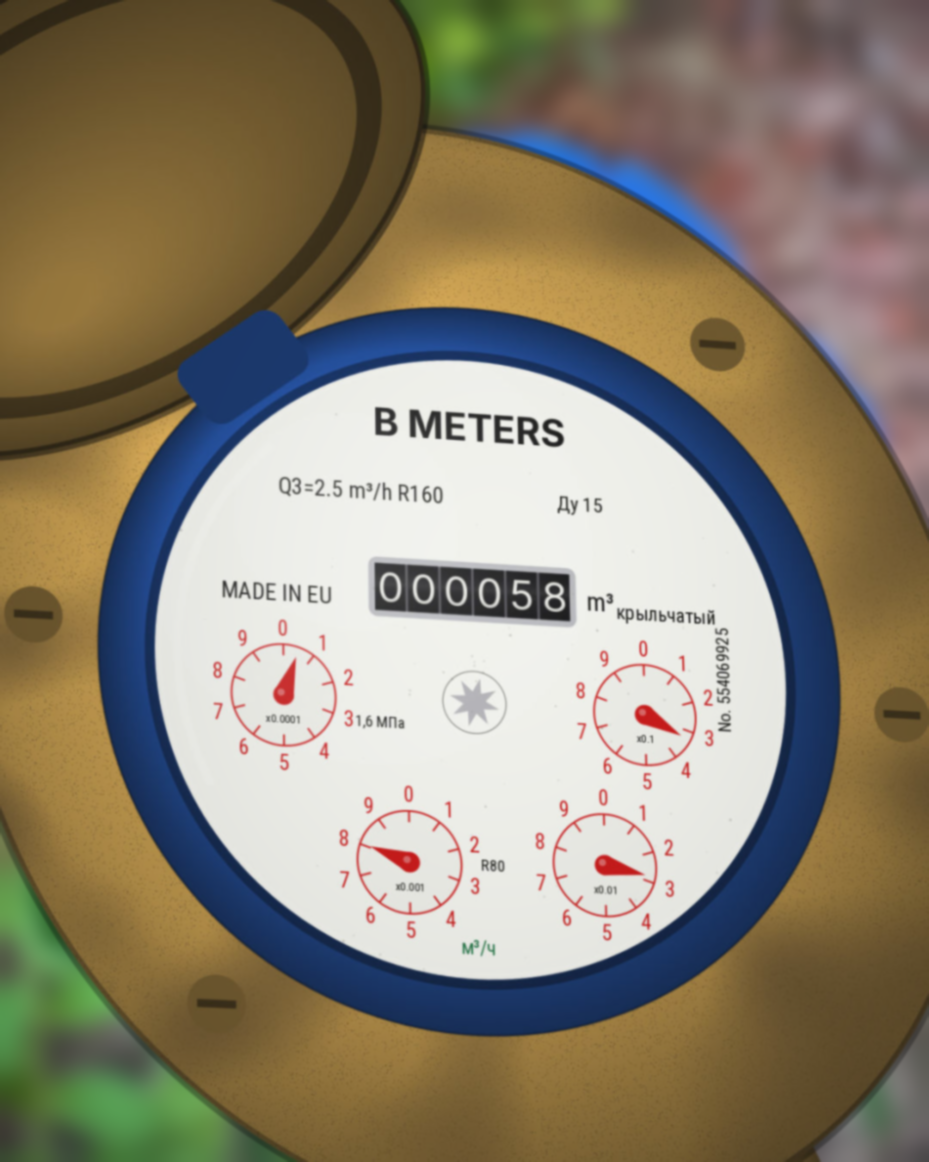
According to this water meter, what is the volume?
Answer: 58.3280 m³
